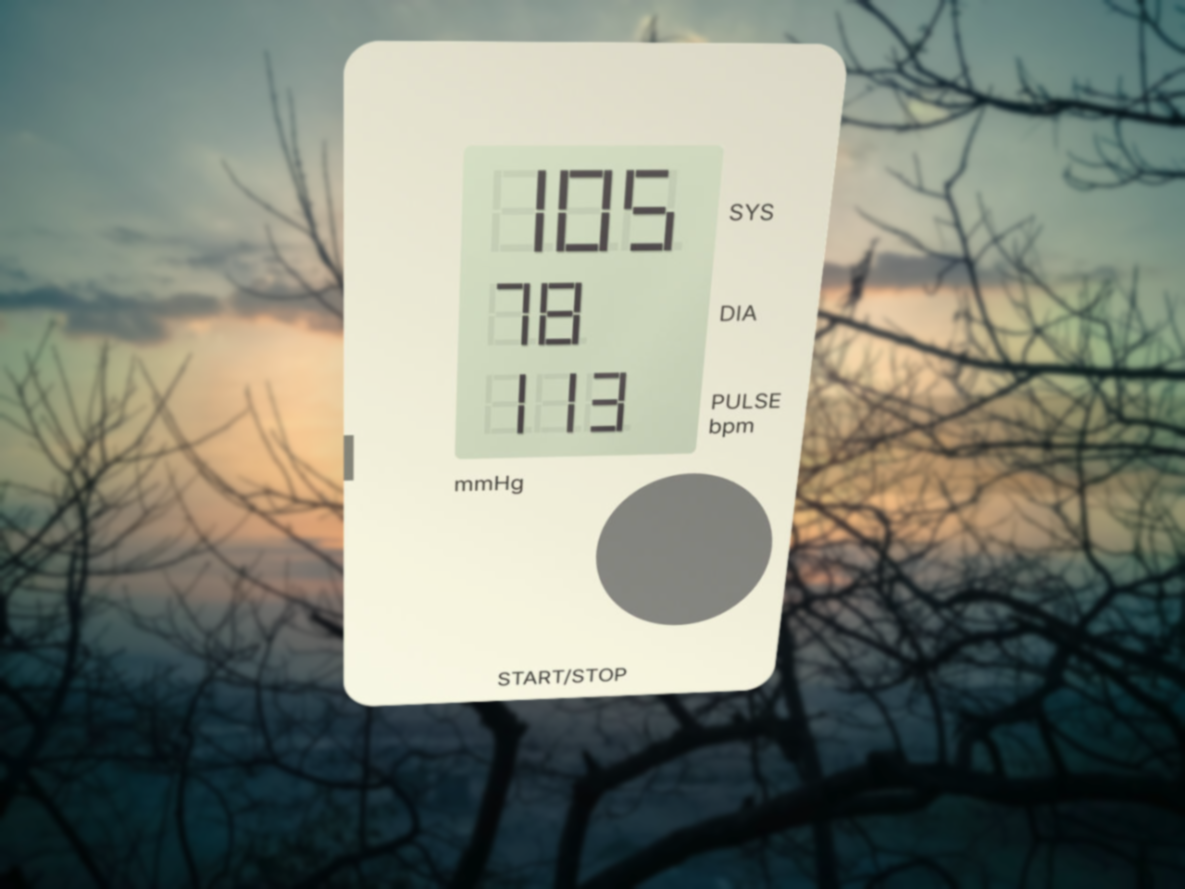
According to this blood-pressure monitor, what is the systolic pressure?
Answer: 105 mmHg
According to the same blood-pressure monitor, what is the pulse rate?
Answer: 113 bpm
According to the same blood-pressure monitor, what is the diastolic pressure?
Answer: 78 mmHg
